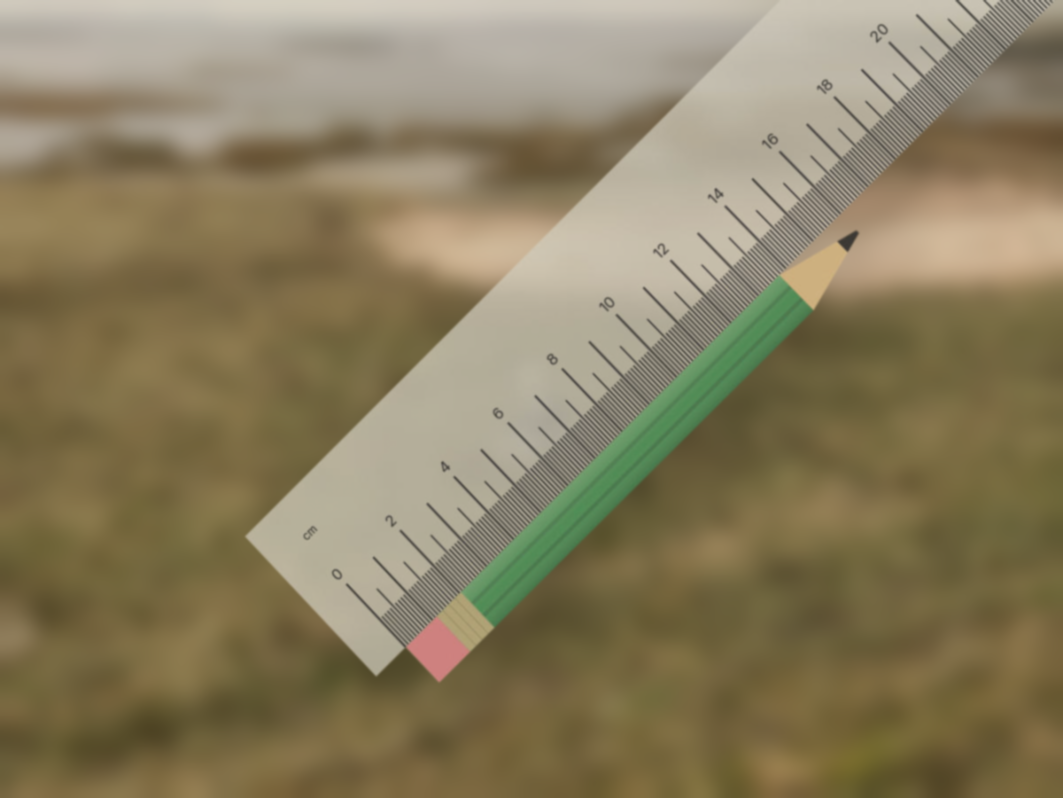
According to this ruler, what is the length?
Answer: 16 cm
